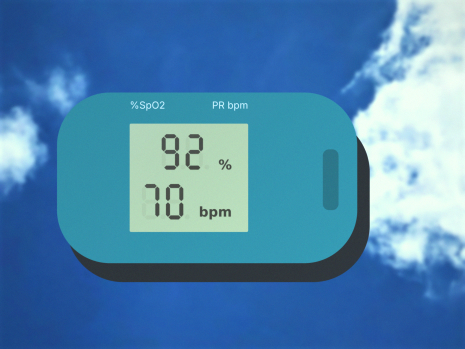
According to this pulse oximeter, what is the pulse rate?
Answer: 70 bpm
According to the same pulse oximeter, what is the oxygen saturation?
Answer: 92 %
